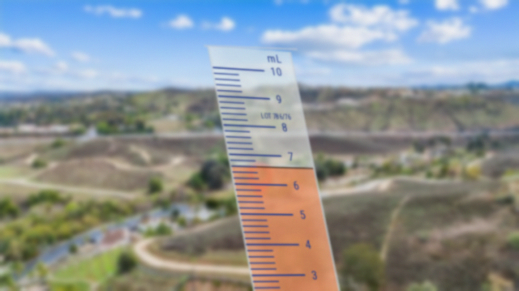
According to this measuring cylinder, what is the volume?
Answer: 6.6 mL
